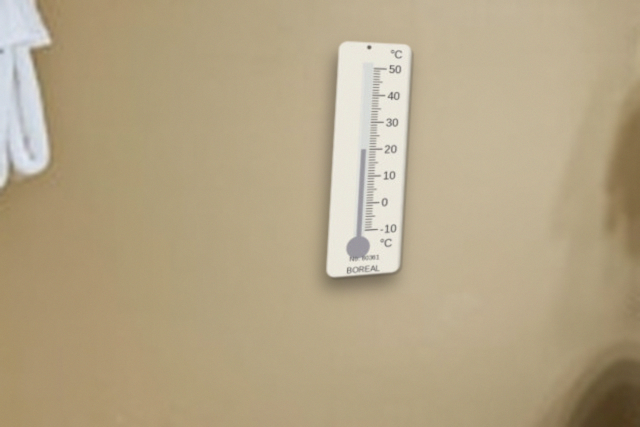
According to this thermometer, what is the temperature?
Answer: 20 °C
